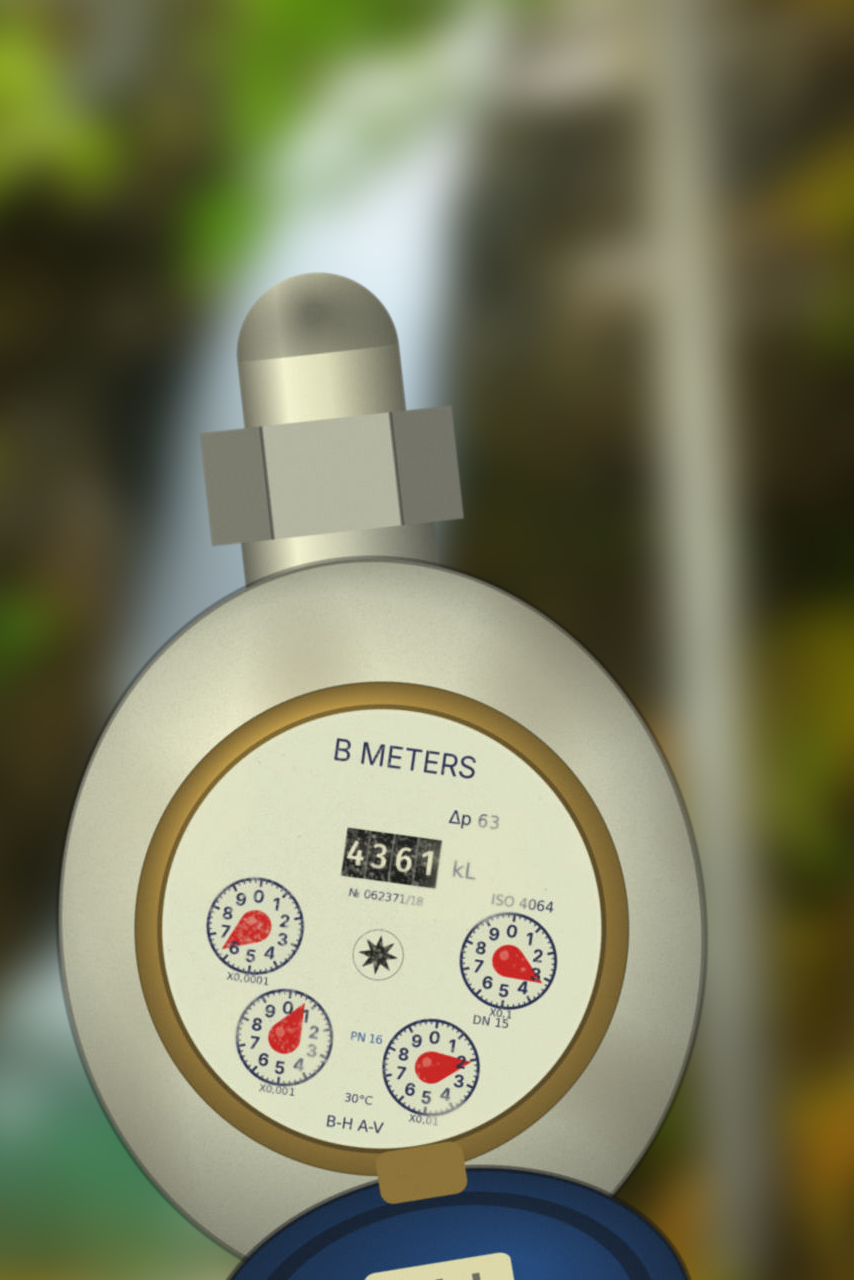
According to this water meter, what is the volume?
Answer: 4361.3206 kL
